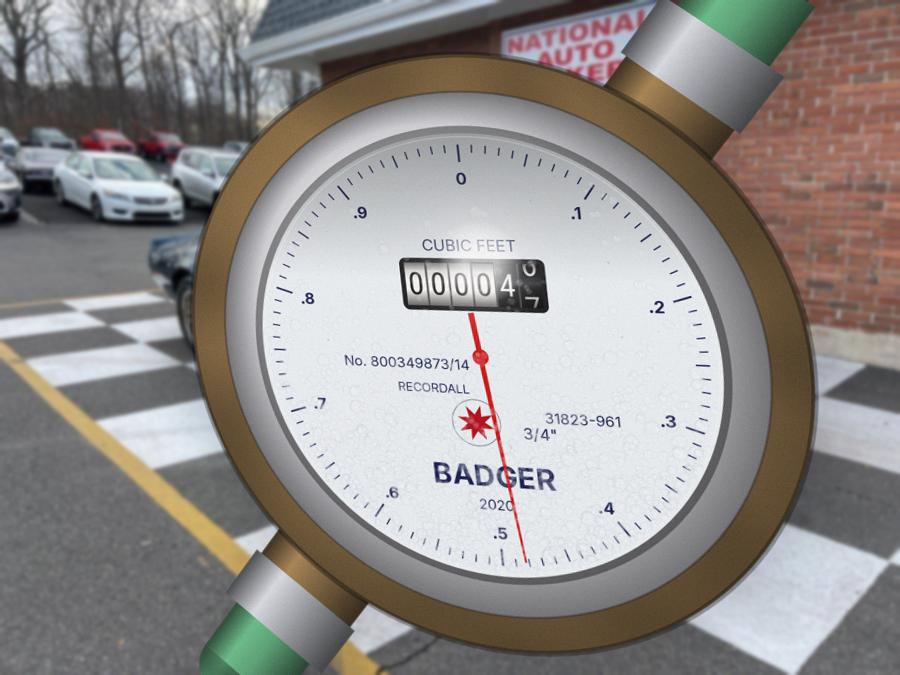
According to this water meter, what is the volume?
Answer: 46.48 ft³
